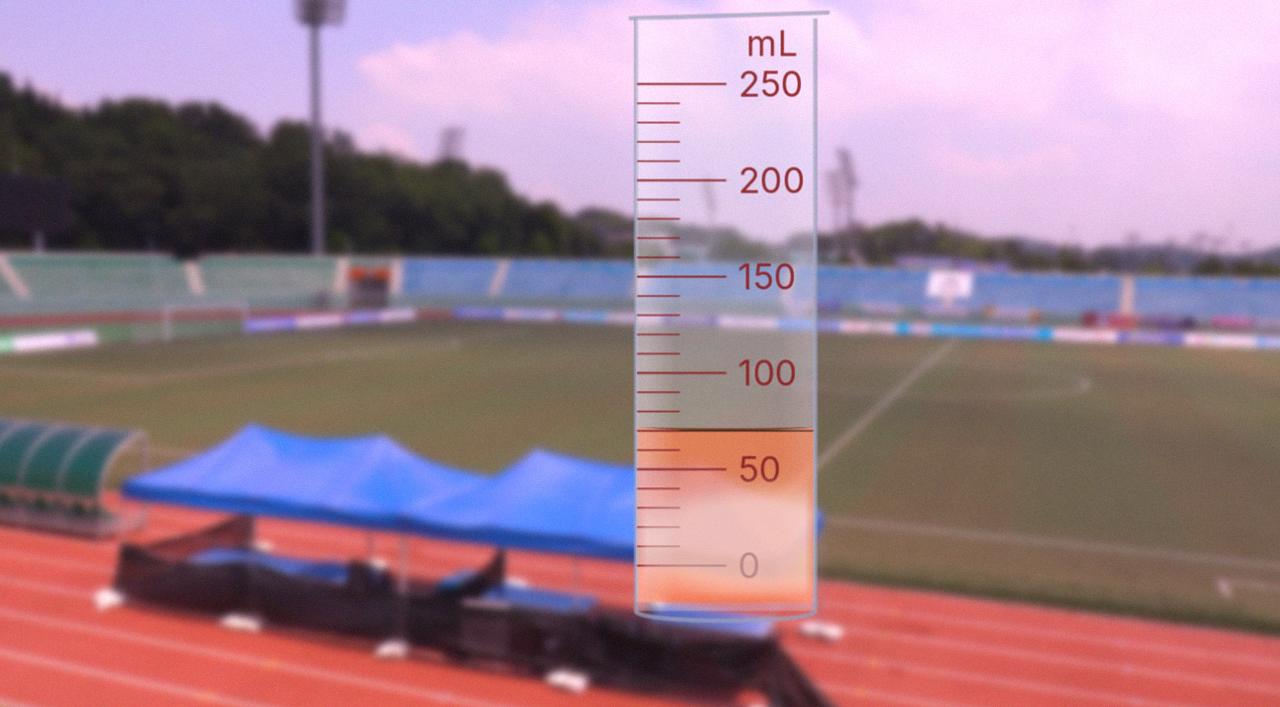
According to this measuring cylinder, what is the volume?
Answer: 70 mL
